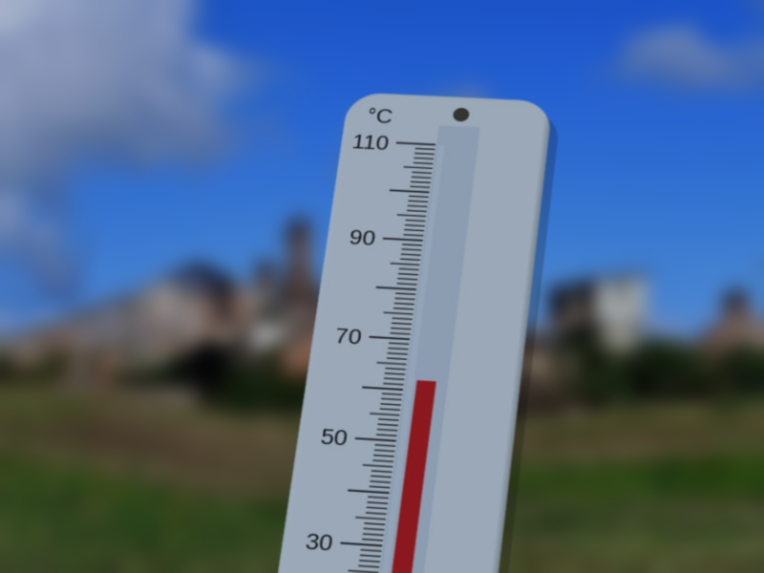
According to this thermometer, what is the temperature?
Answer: 62 °C
